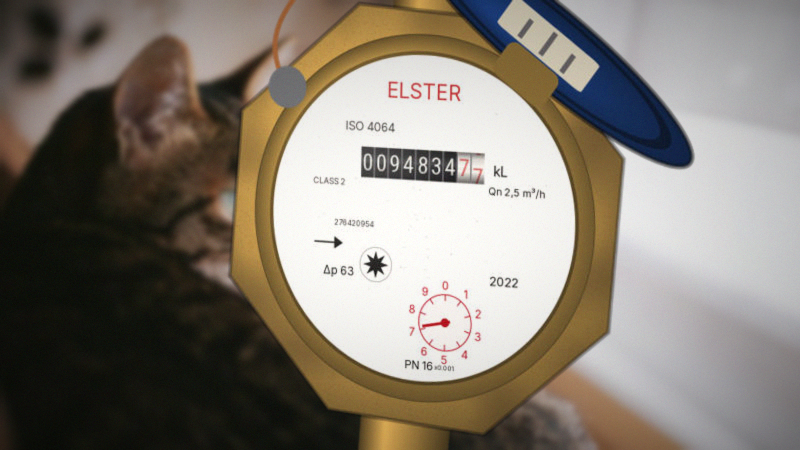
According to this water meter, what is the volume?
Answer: 94834.767 kL
